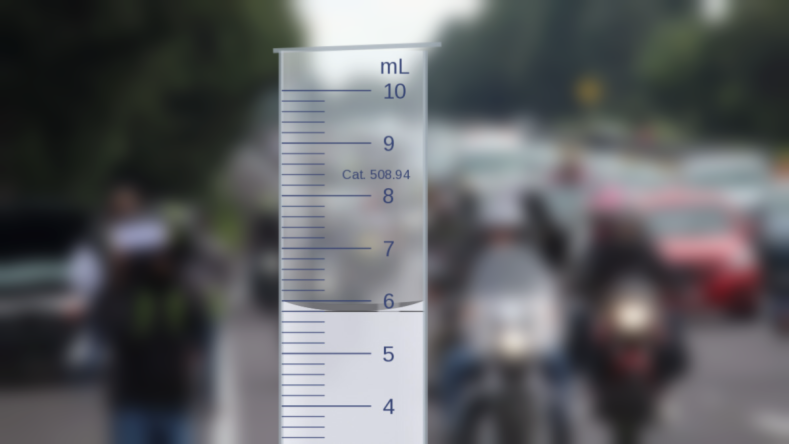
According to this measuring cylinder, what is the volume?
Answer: 5.8 mL
